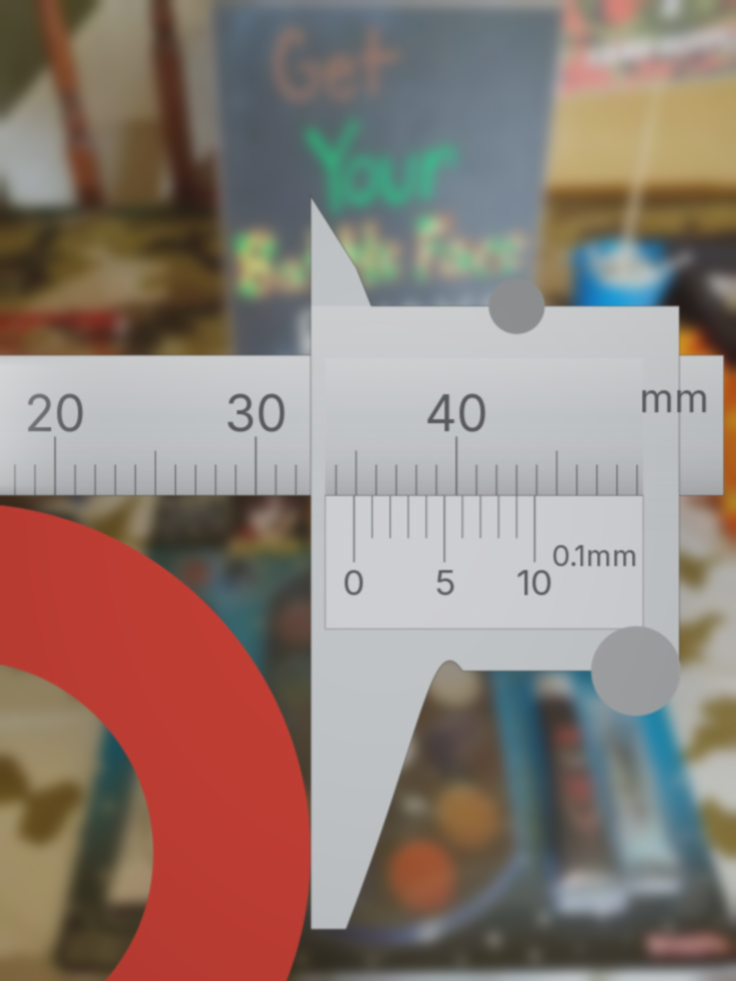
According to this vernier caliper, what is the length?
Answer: 34.9 mm
